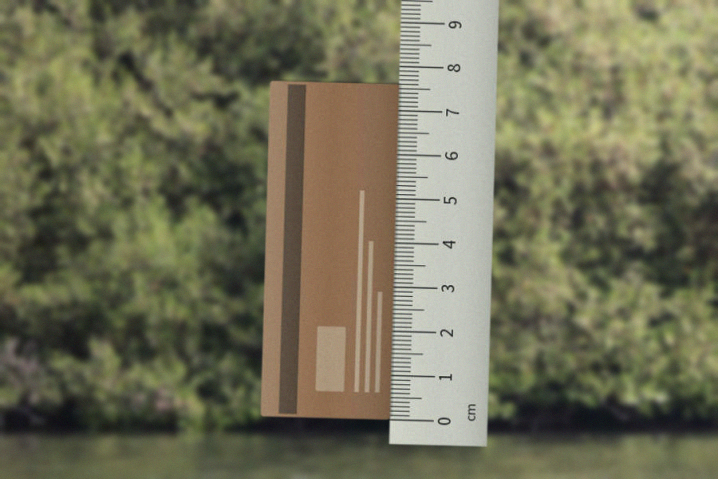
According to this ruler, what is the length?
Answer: 7.6 cm
